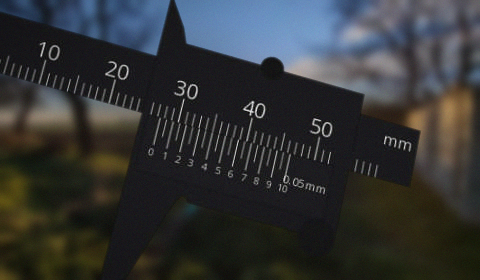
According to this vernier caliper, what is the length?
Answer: 27.4 mm
